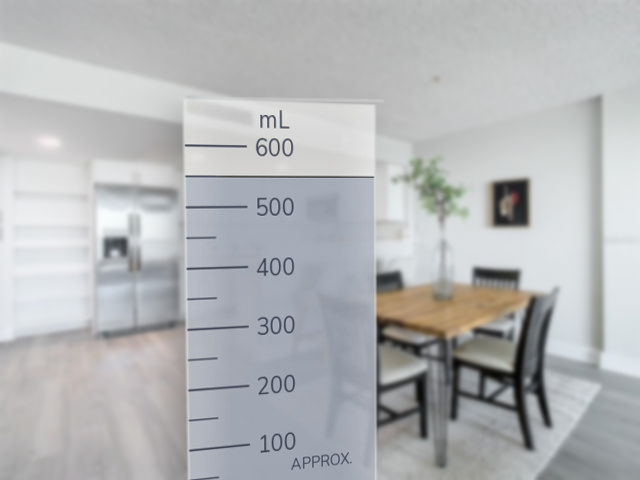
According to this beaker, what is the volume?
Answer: 550 mL
